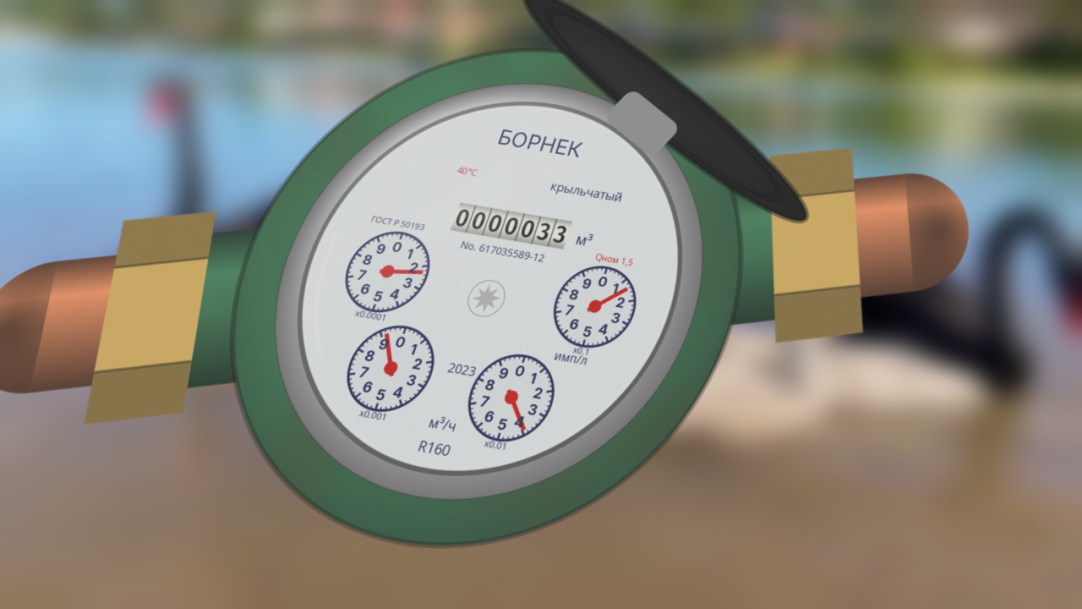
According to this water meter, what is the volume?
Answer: 33.1392 m³
